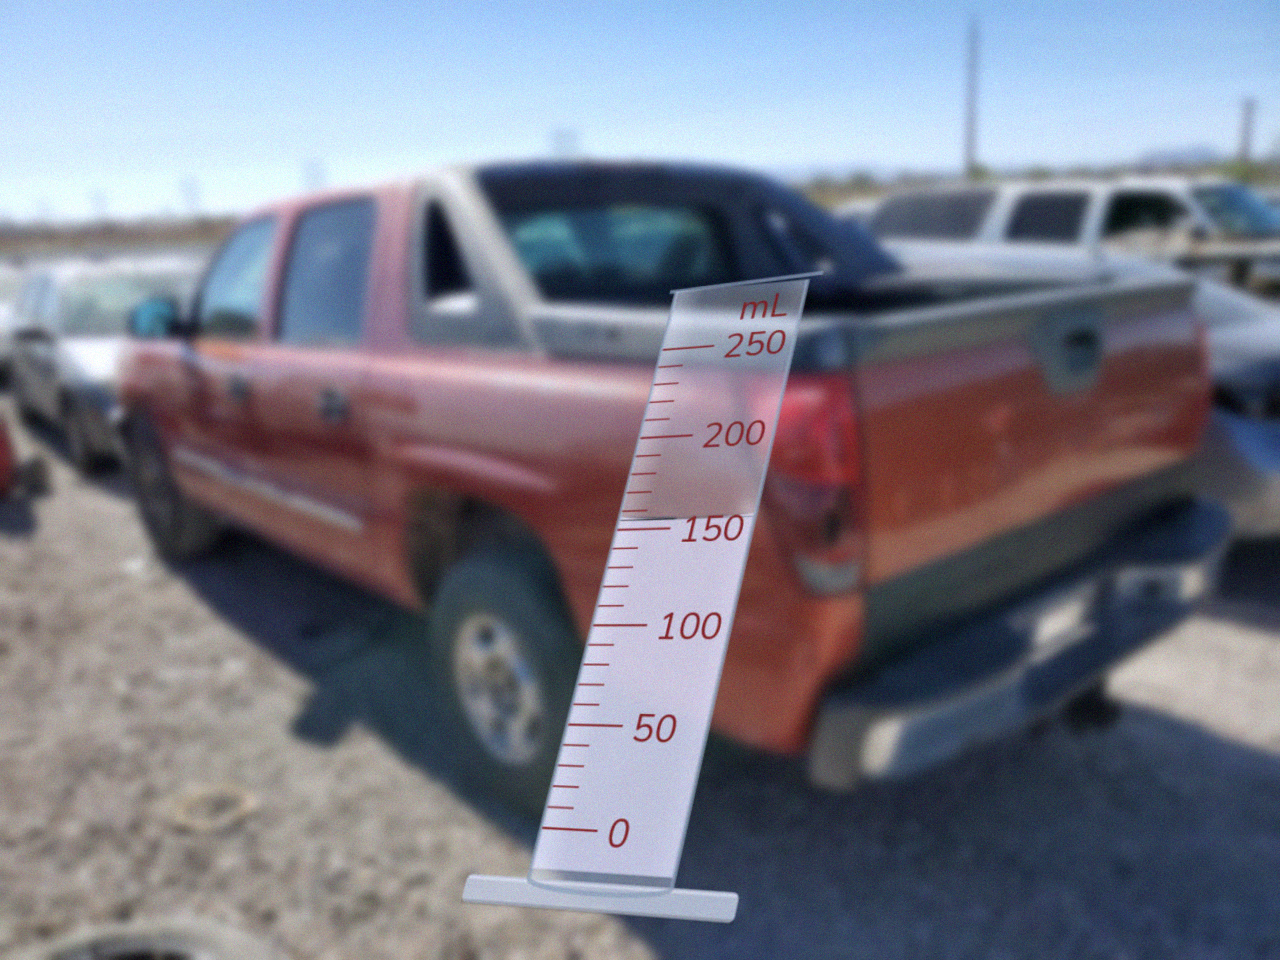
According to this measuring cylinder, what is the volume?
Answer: 155 mL
